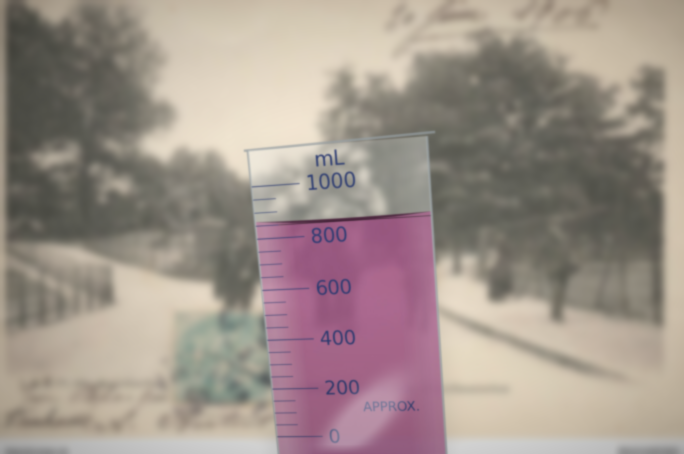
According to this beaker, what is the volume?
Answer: 850 mL
